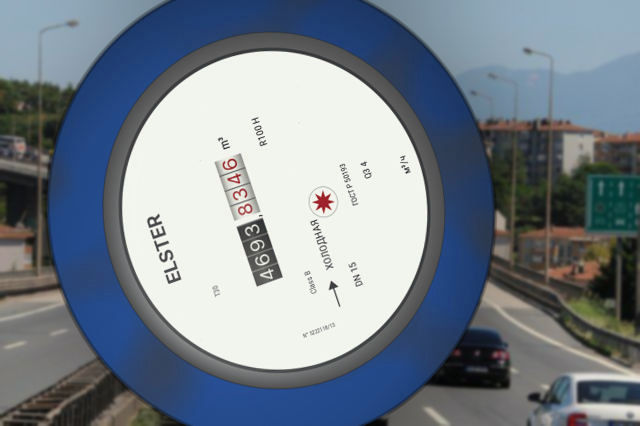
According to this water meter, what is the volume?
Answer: 4693.8346 m³
